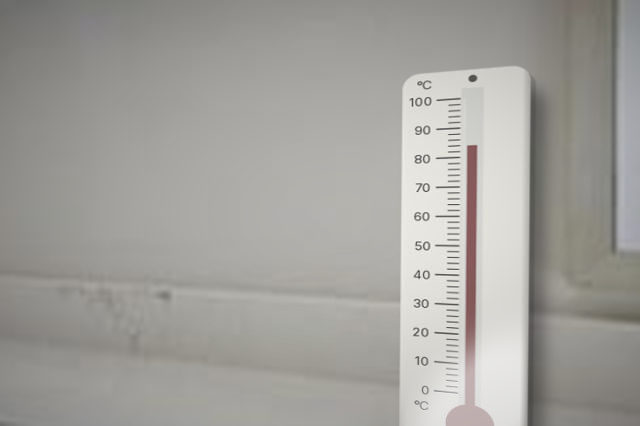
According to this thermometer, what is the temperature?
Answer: 84 °C
